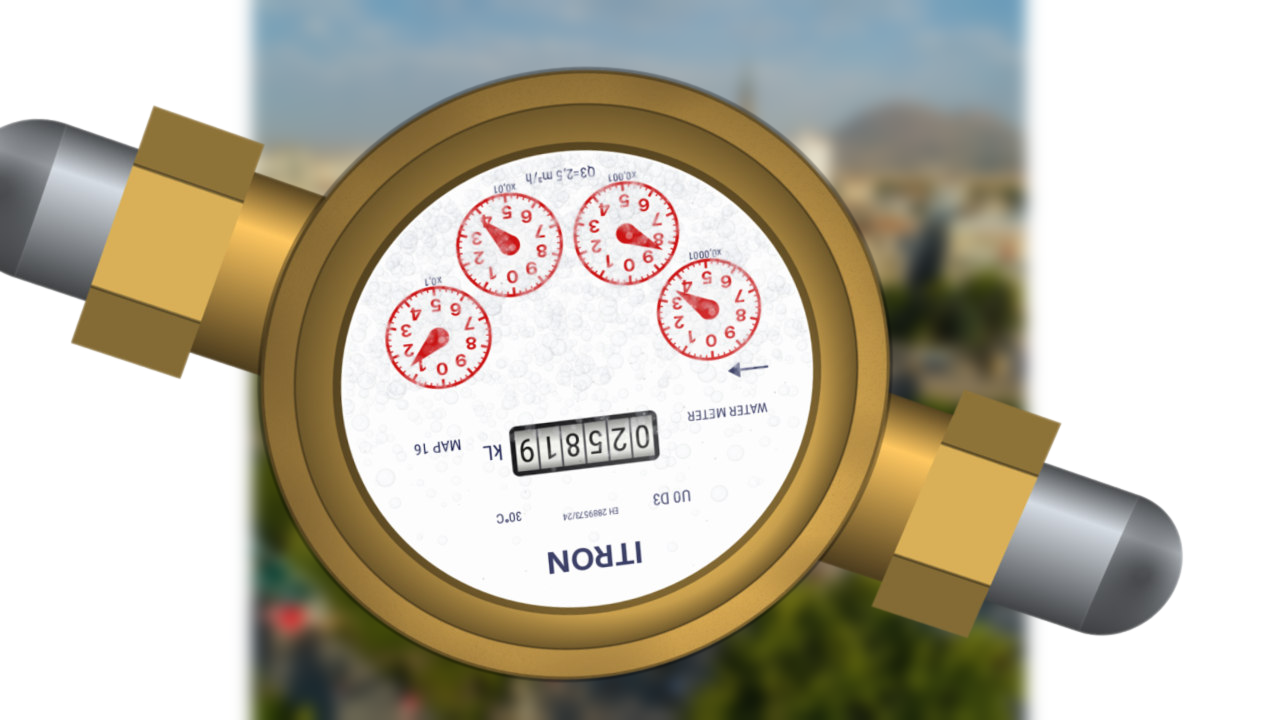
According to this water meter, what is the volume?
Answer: 25819.1383 kL
